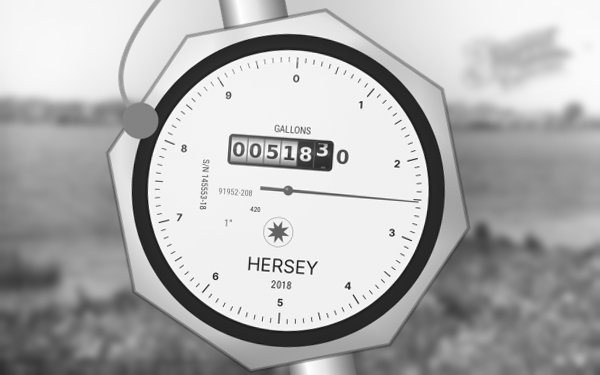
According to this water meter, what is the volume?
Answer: 51832.5 gal
